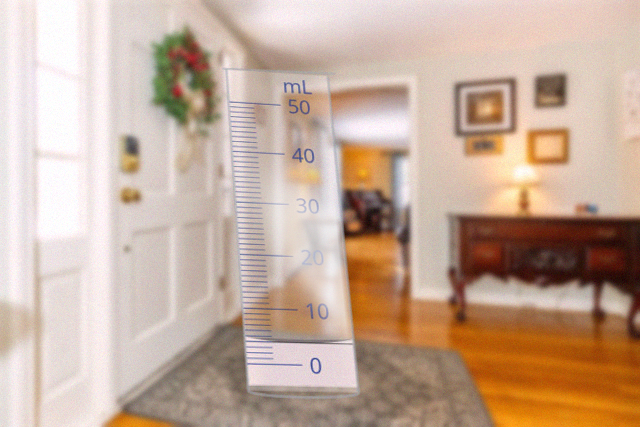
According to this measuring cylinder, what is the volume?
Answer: 4 mL
